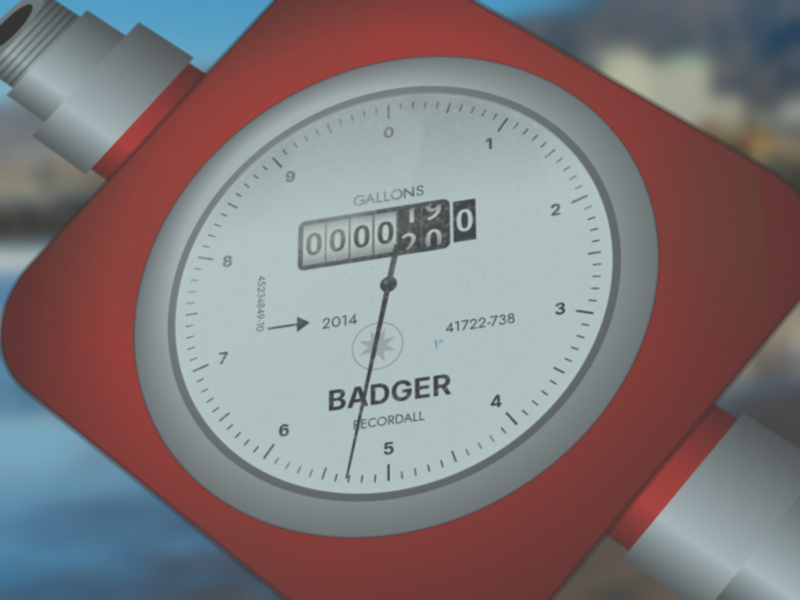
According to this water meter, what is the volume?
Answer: 195.3 gal
